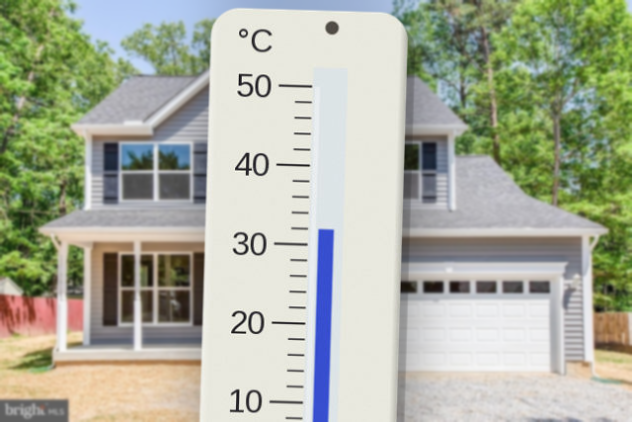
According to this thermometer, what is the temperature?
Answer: 32 °C
